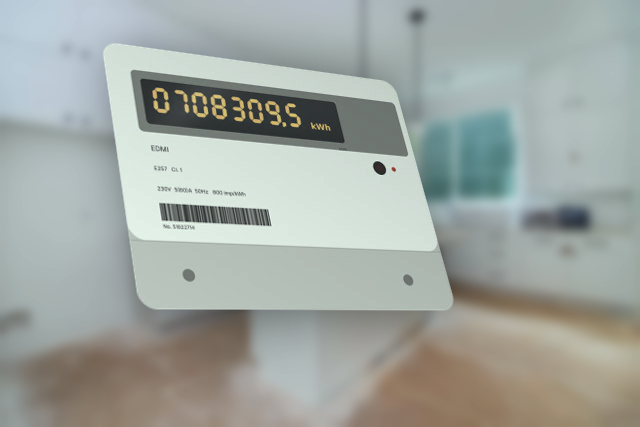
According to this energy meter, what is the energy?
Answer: 708309.5 kWh
